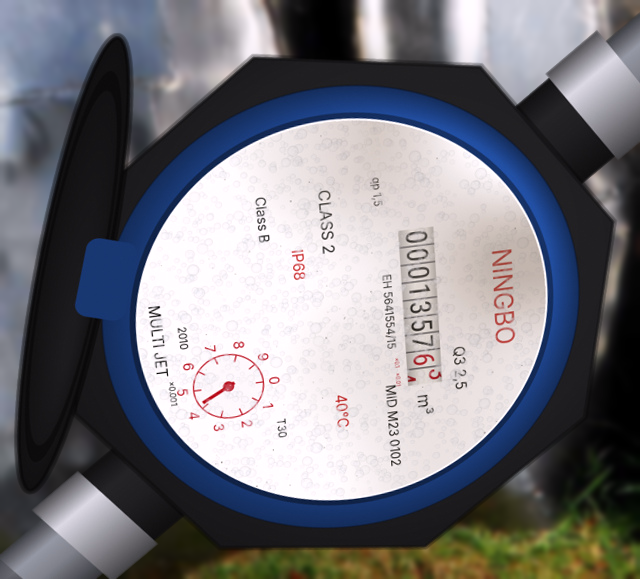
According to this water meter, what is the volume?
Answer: 1357.634 m³
